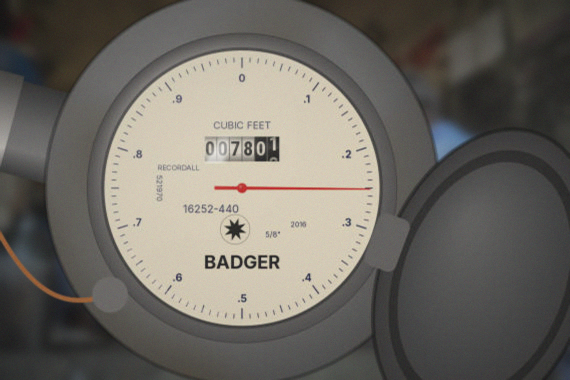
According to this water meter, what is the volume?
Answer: 7801.25 ft³
